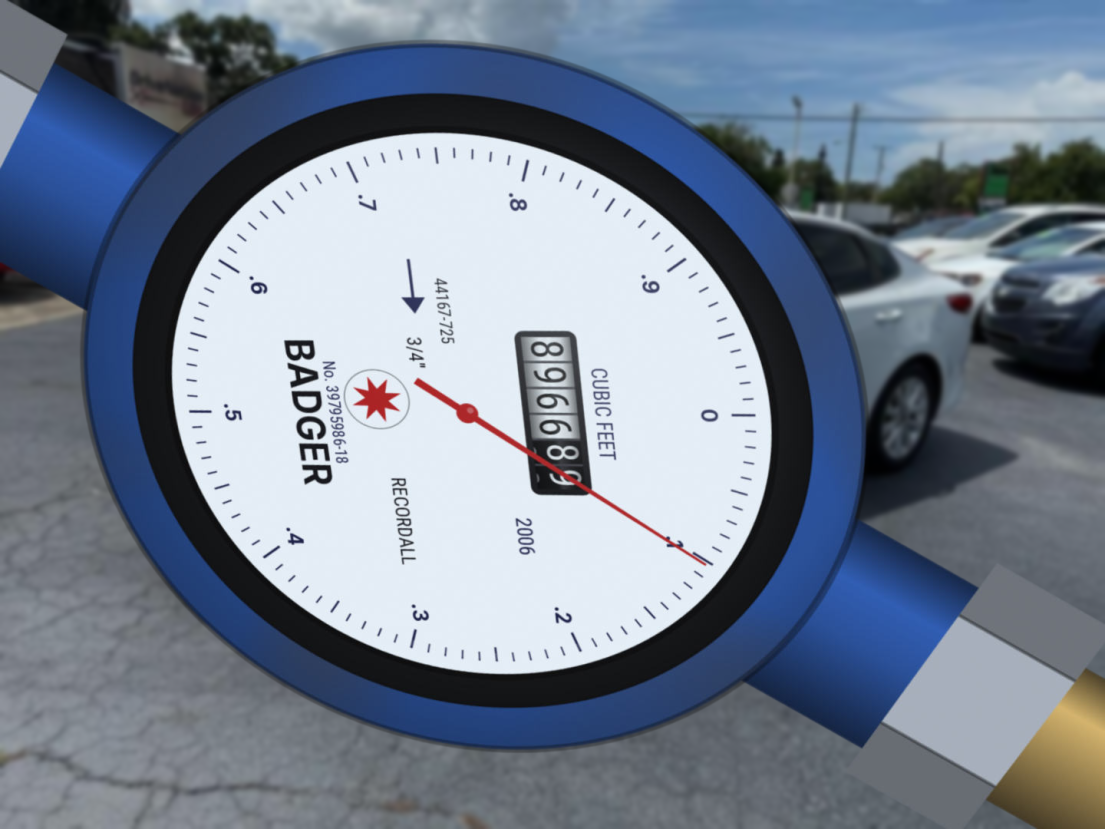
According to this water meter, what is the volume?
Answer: 896689.10 ft³
